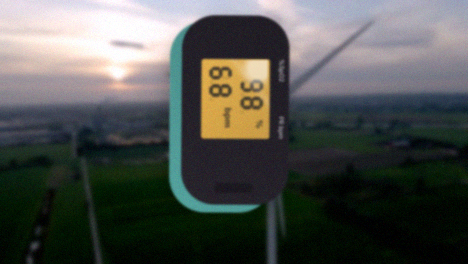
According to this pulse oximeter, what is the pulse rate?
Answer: 68 bpm
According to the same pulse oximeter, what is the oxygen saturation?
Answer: 98 %
